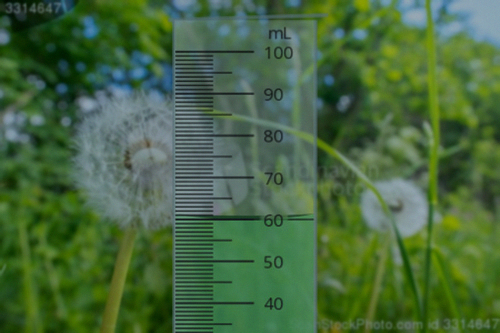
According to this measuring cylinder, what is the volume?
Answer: 60 mL
